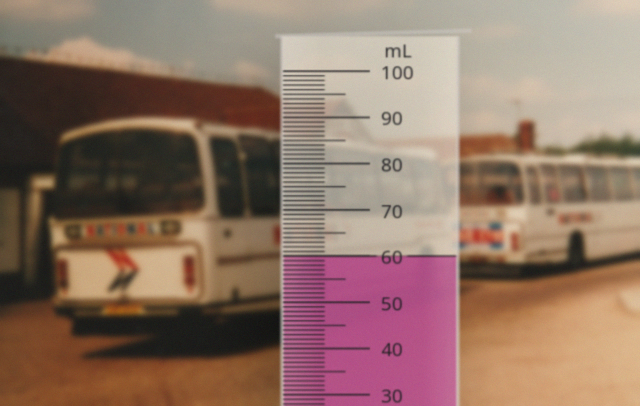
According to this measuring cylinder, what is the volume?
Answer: 60 mL
